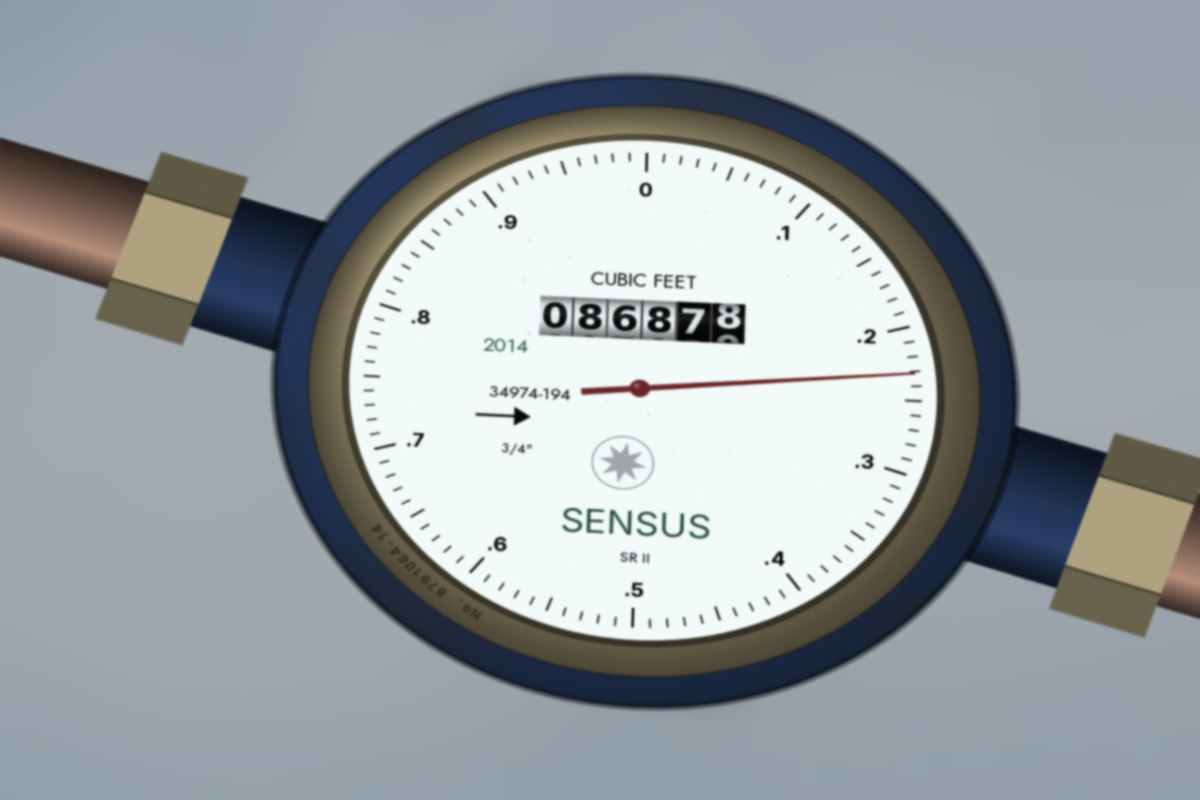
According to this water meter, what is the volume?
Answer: 86878.23 ft³
